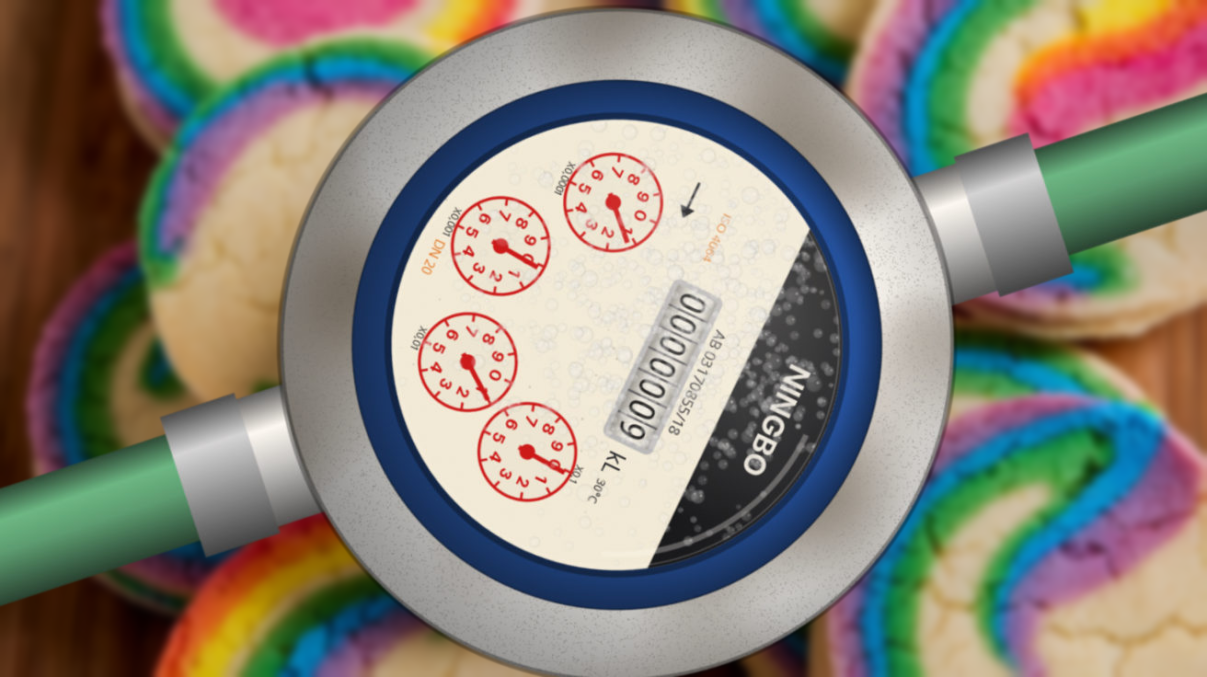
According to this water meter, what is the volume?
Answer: 9.0101 kL
